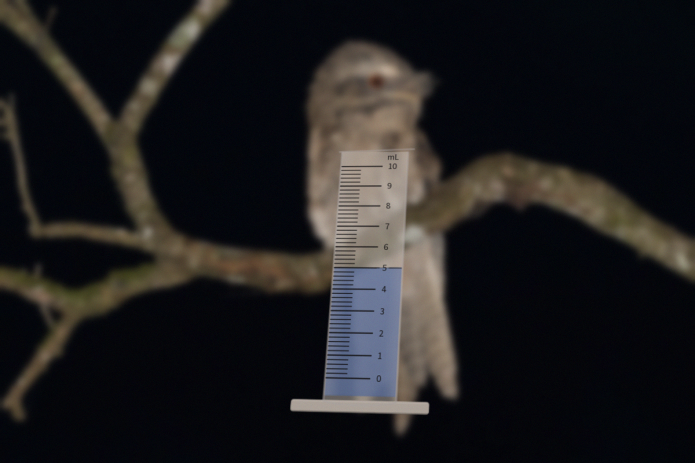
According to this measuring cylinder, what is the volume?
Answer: 5 mL
